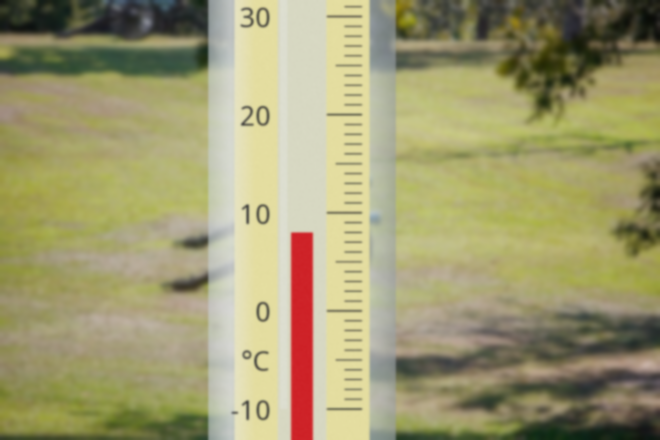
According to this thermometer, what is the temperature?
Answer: 8 °C
